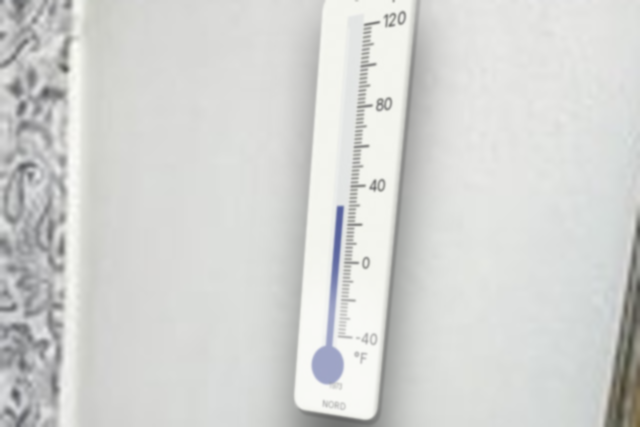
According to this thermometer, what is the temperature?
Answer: 30 °F
